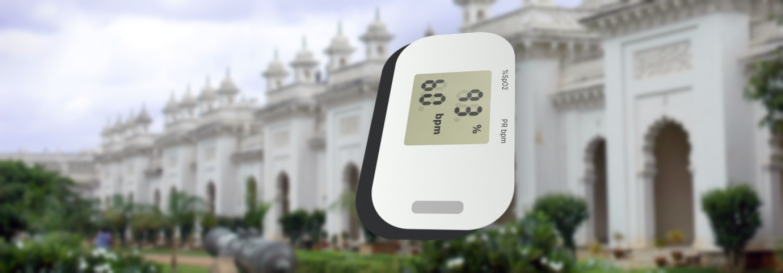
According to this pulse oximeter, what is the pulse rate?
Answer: 60 bpm
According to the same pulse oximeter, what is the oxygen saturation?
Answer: 93 %
